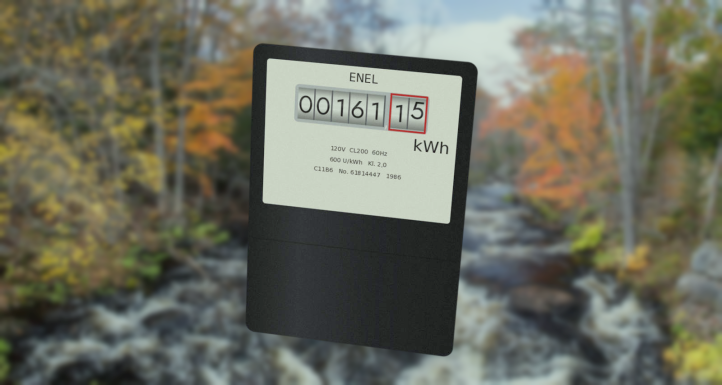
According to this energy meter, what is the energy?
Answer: 161.15 kWh
